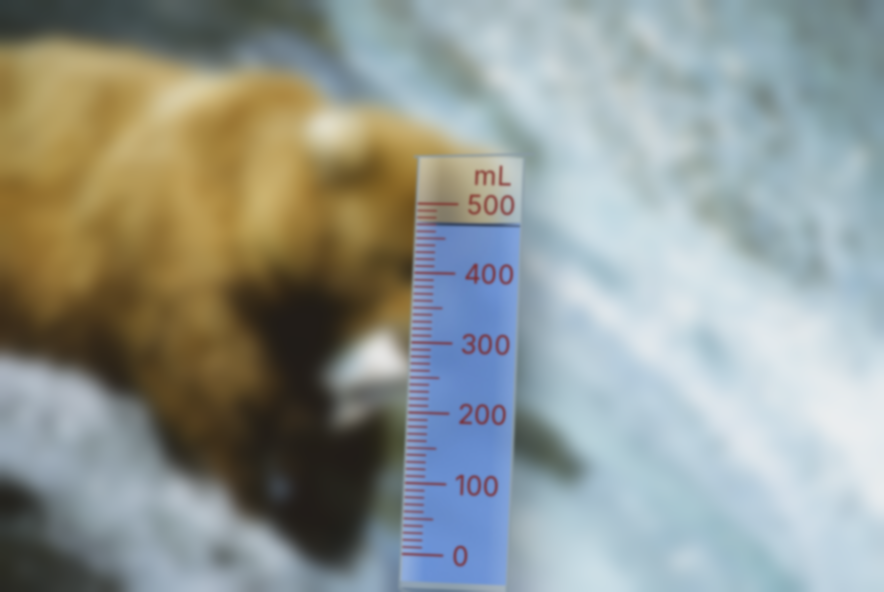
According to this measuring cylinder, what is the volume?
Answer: 470 mL
